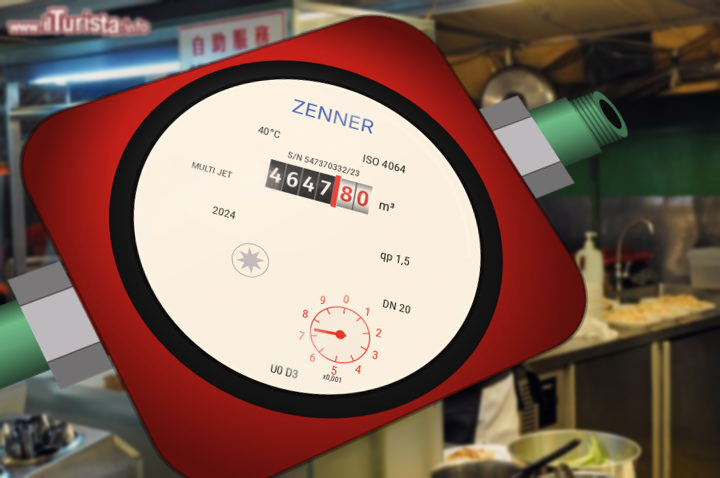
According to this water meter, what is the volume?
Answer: 4647.807 m³
